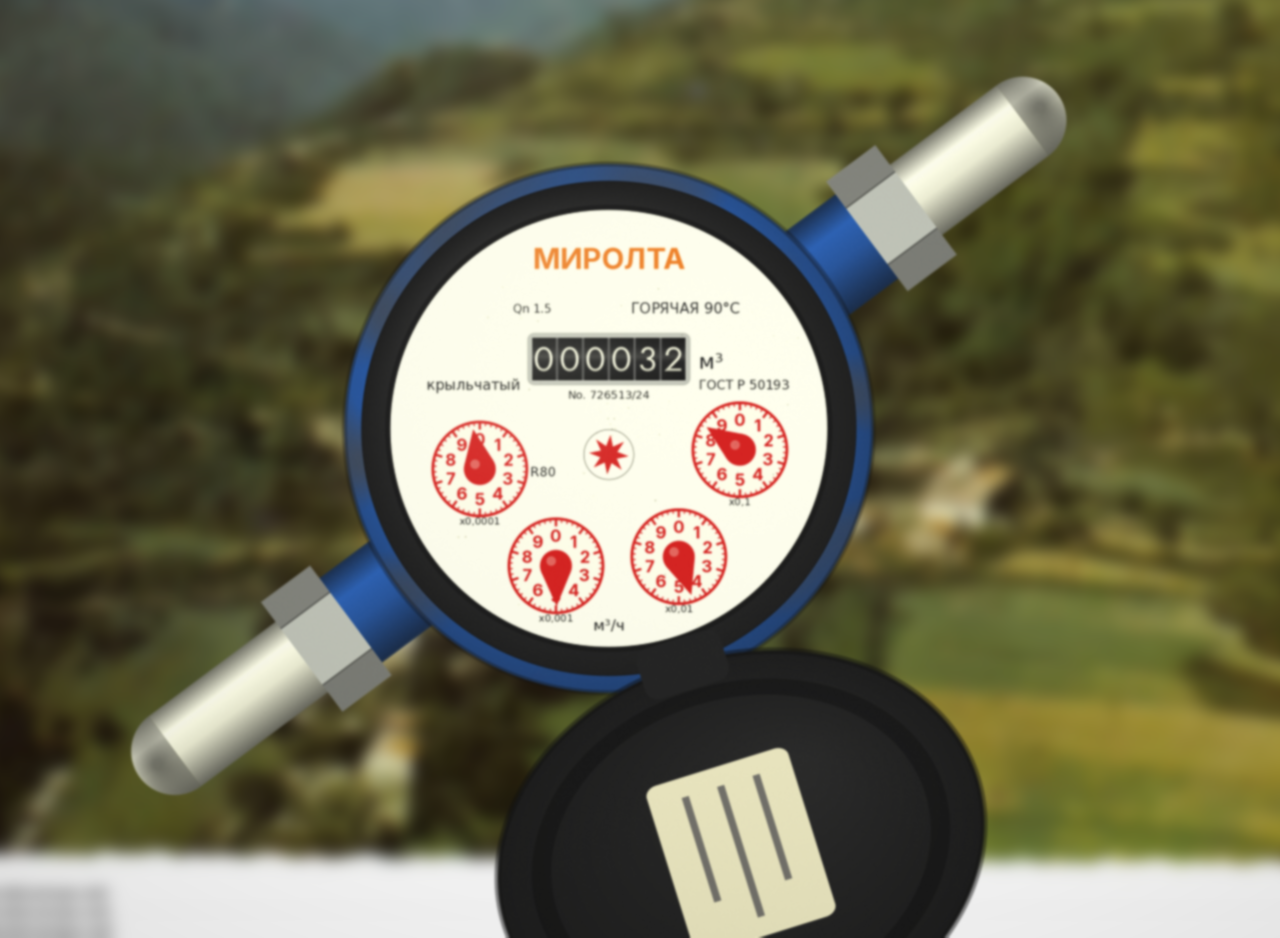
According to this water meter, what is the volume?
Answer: 32.8449 m³
